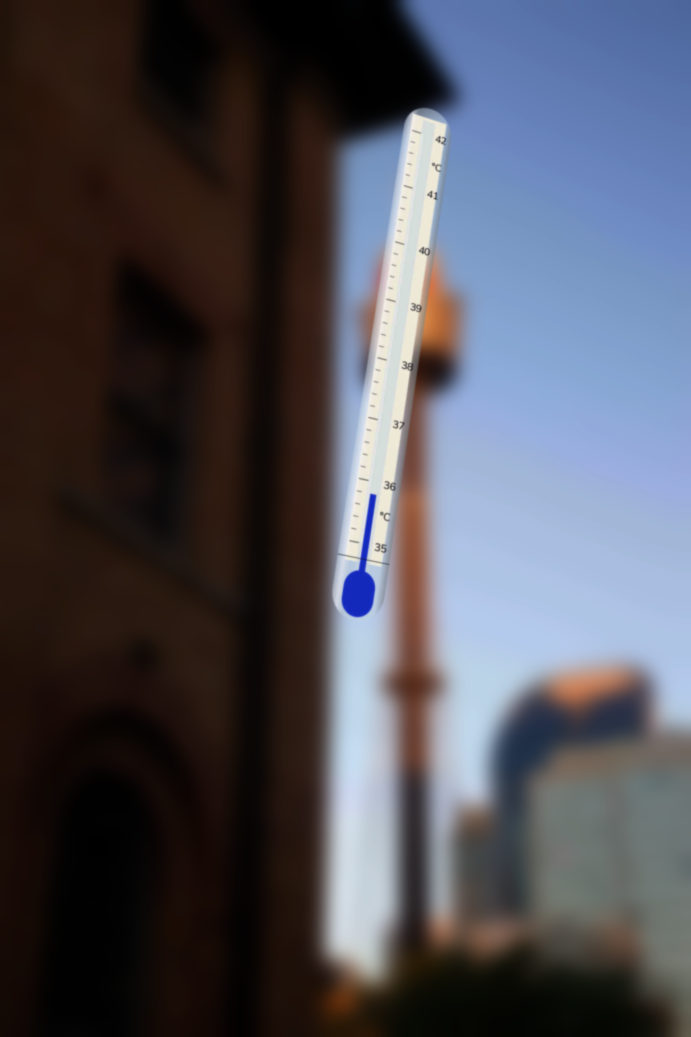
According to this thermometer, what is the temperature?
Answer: 35.8 °C
